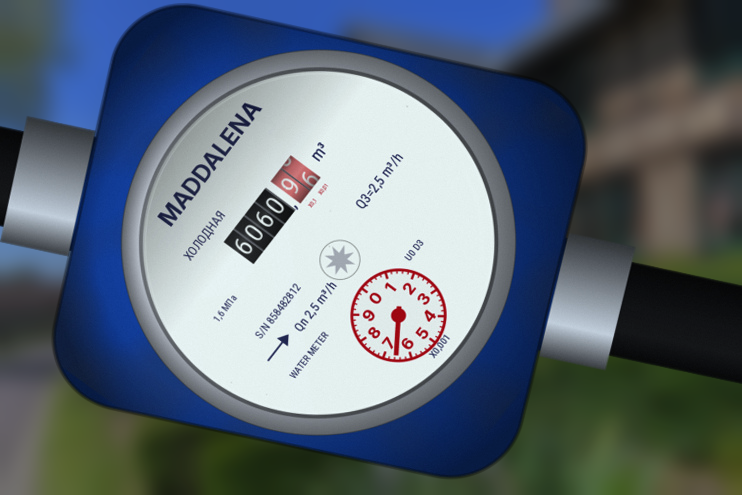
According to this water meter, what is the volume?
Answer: 6060.956 m³
